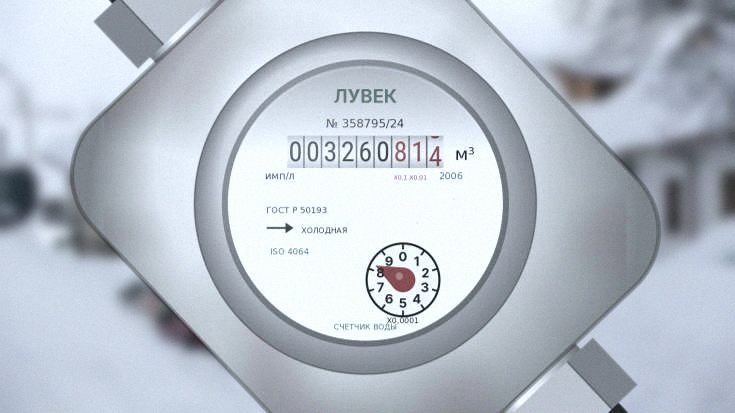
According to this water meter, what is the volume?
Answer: 3260.8138 m³
